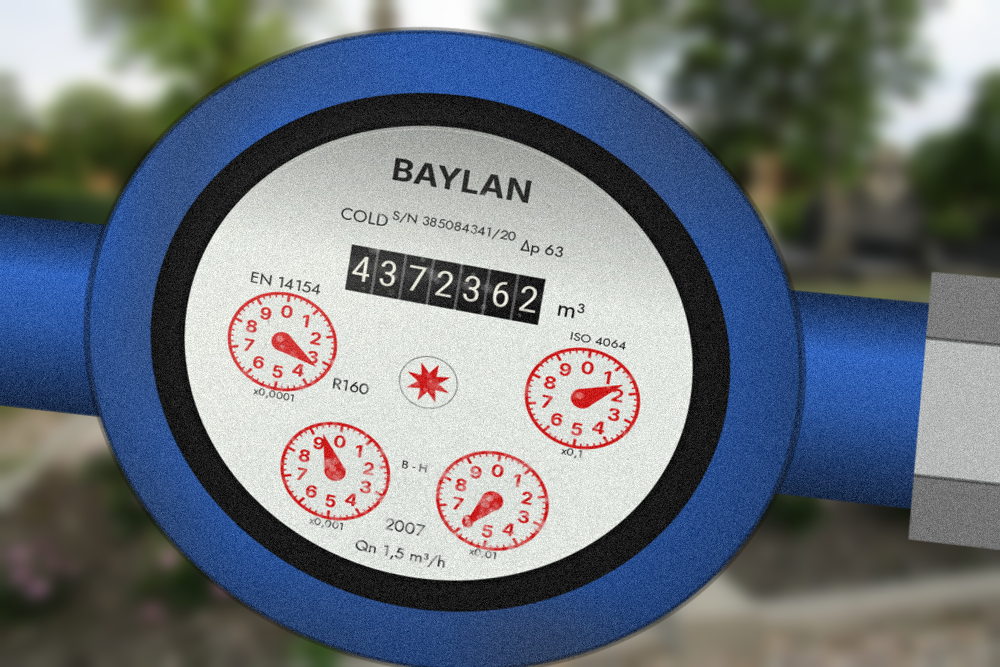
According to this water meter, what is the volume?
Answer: 4372362.1593 m³
